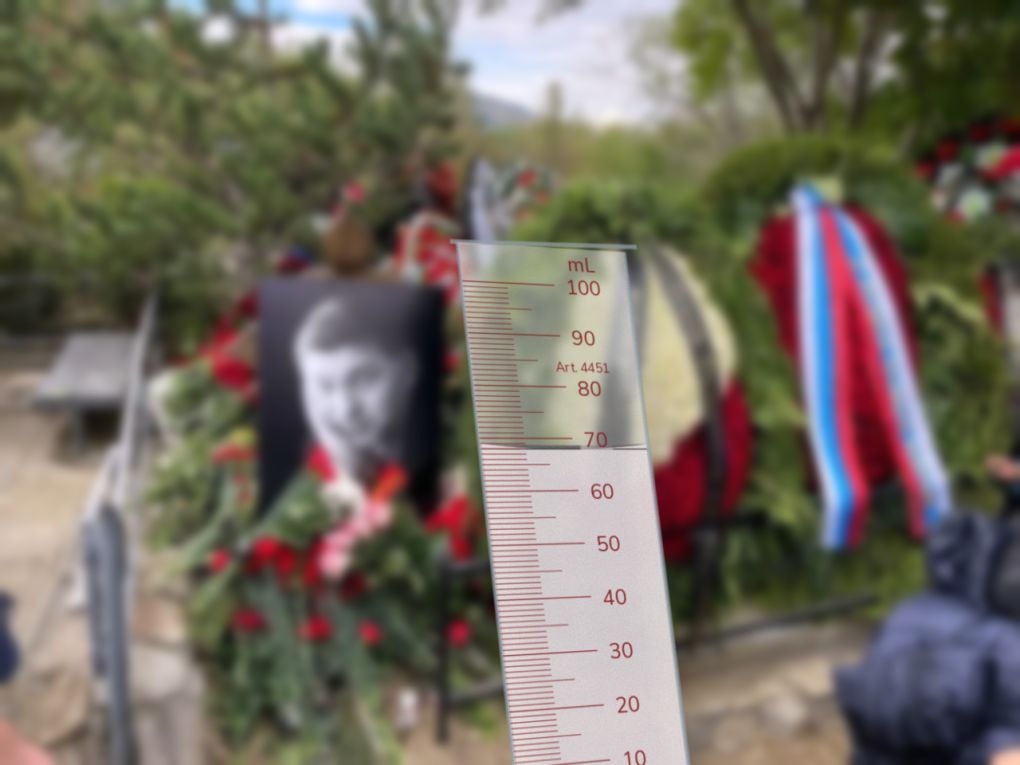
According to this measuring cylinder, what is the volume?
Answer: 68 mL
